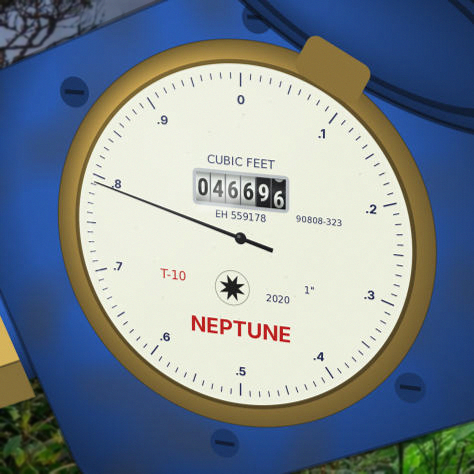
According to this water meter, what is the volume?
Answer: 46695.79 ft³
